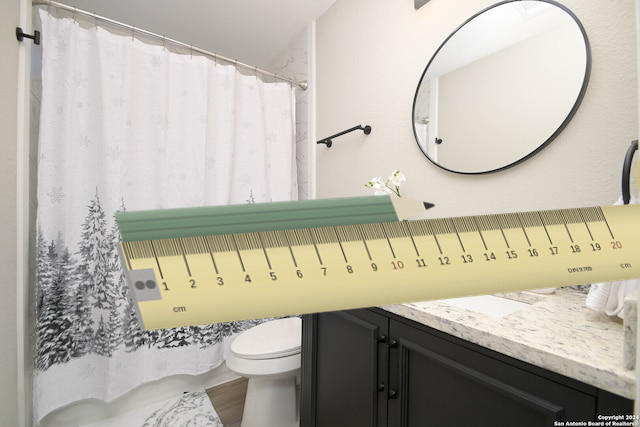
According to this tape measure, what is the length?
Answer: 12.5 cm
